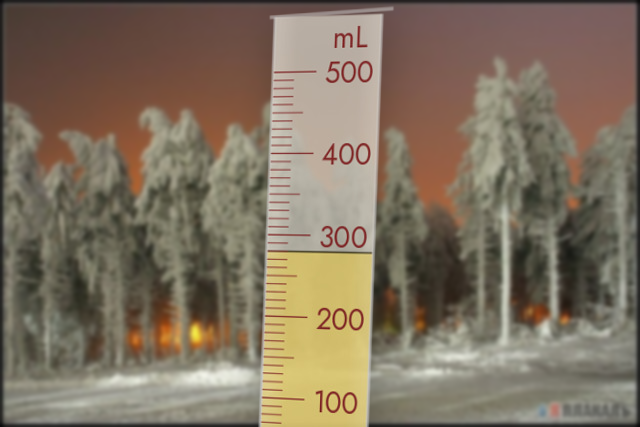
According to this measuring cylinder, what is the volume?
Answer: 280 mL
